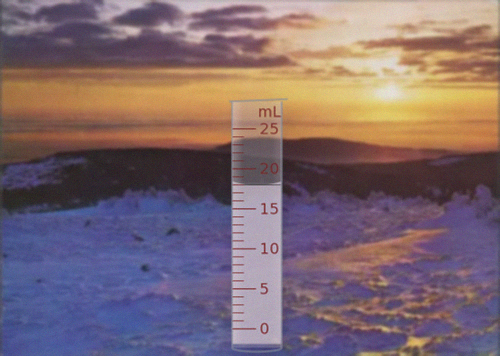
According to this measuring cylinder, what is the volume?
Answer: 18 mL
